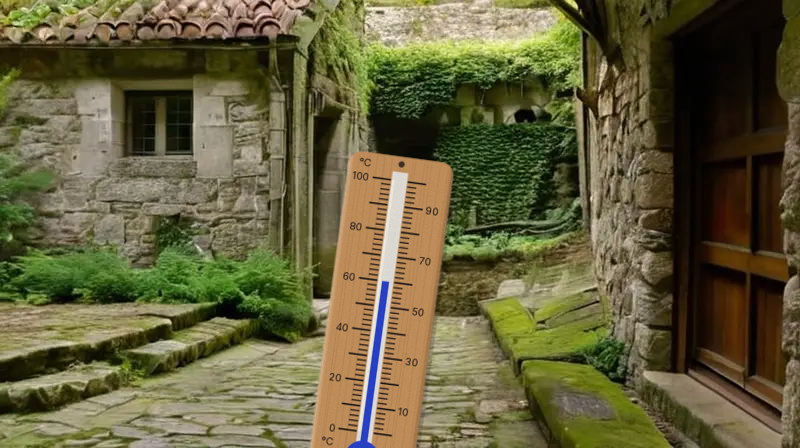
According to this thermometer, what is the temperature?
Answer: 60 °C
